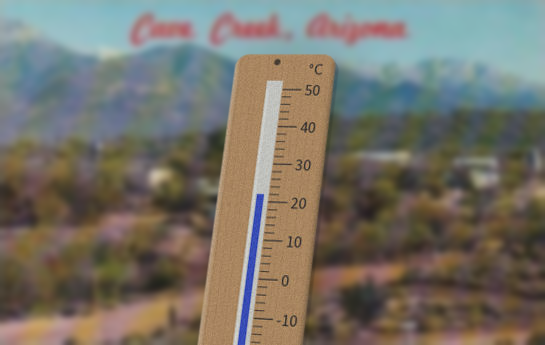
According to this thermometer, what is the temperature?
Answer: 22 °C
